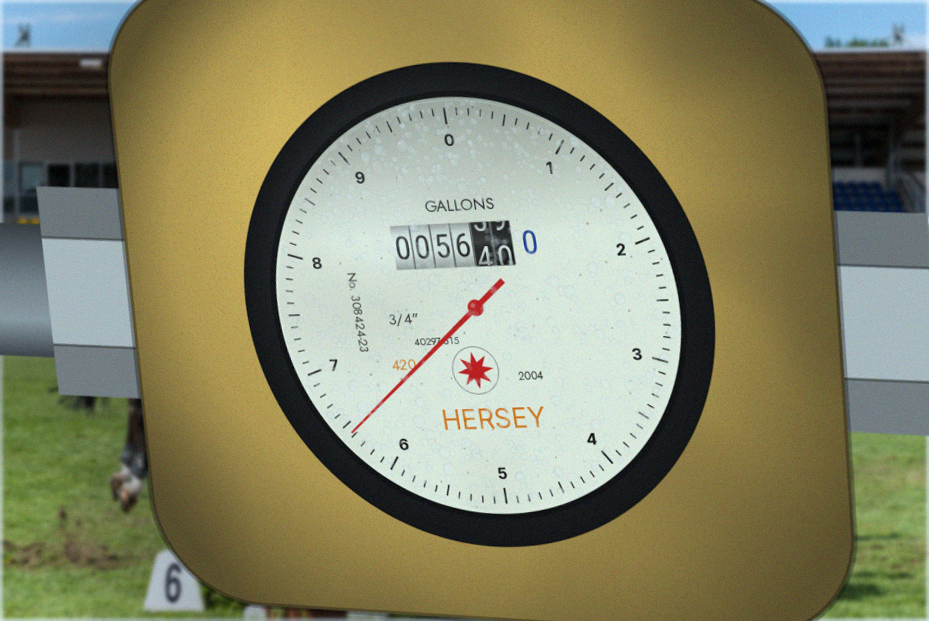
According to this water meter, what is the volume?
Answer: 56396.4 gal
